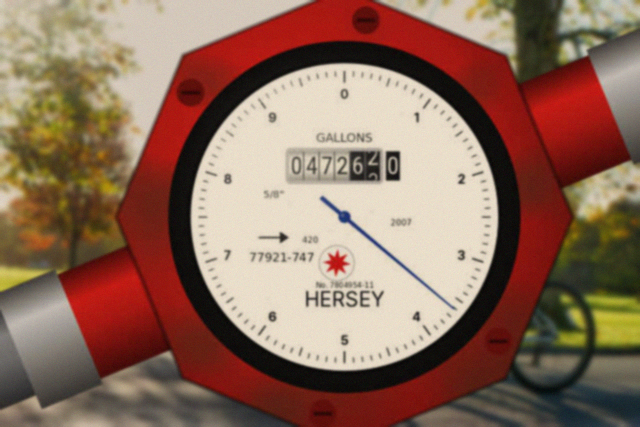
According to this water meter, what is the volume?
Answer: 472623.6 gal
